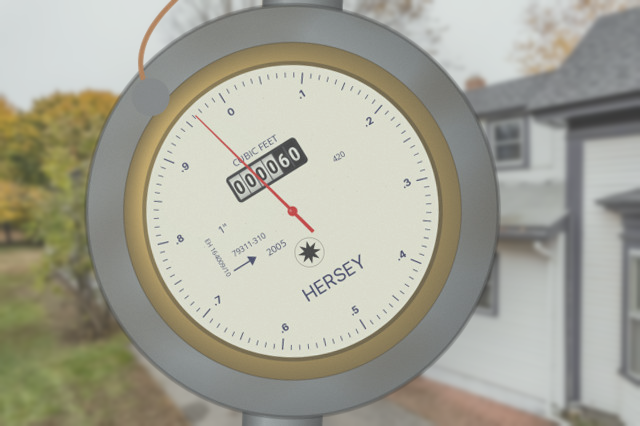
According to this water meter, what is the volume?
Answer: 59.96 ft³
